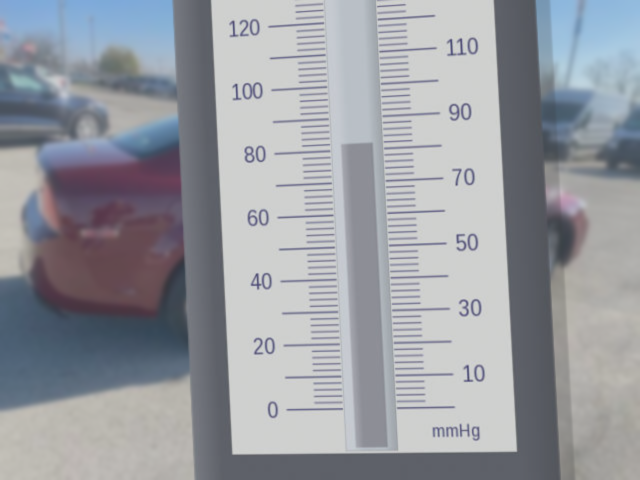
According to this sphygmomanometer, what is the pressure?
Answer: 82 mmHg
